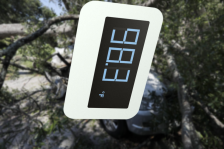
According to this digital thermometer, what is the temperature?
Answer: 98.3 °F
